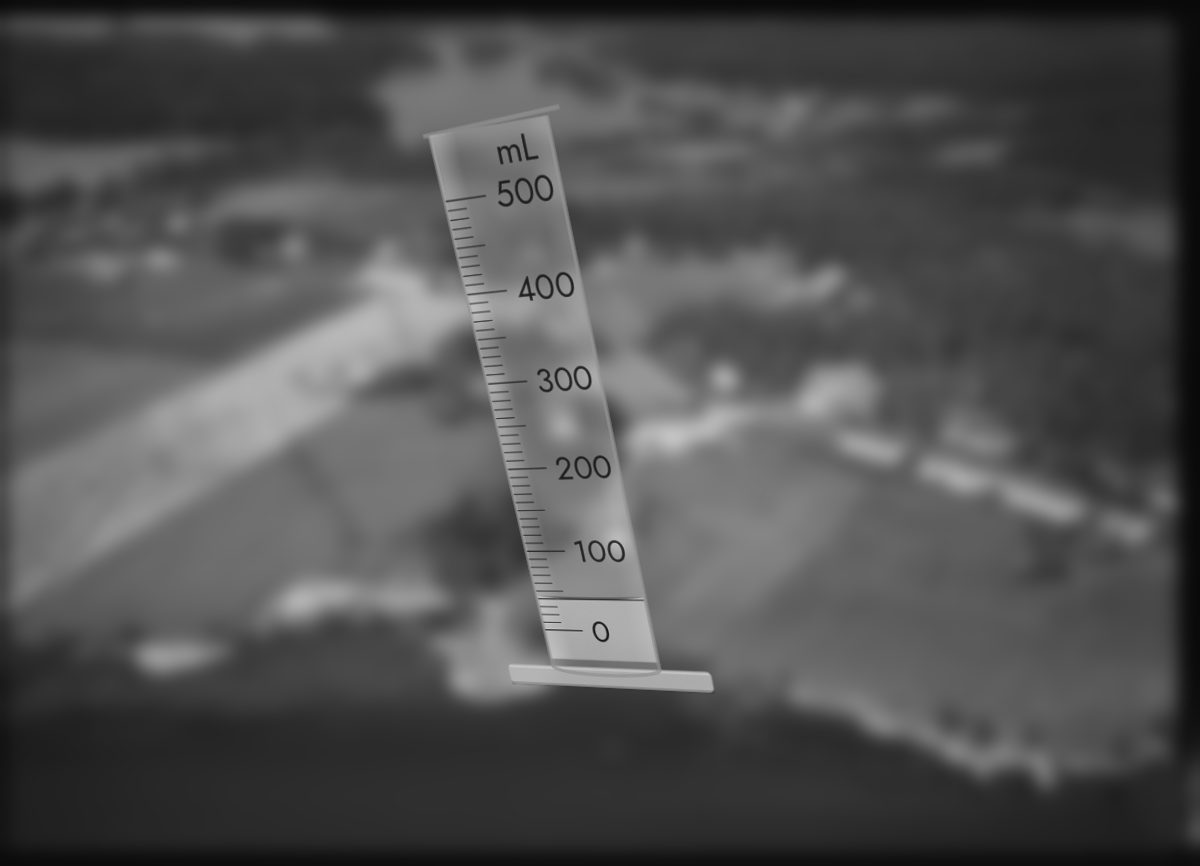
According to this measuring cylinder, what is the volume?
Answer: 40 mL
